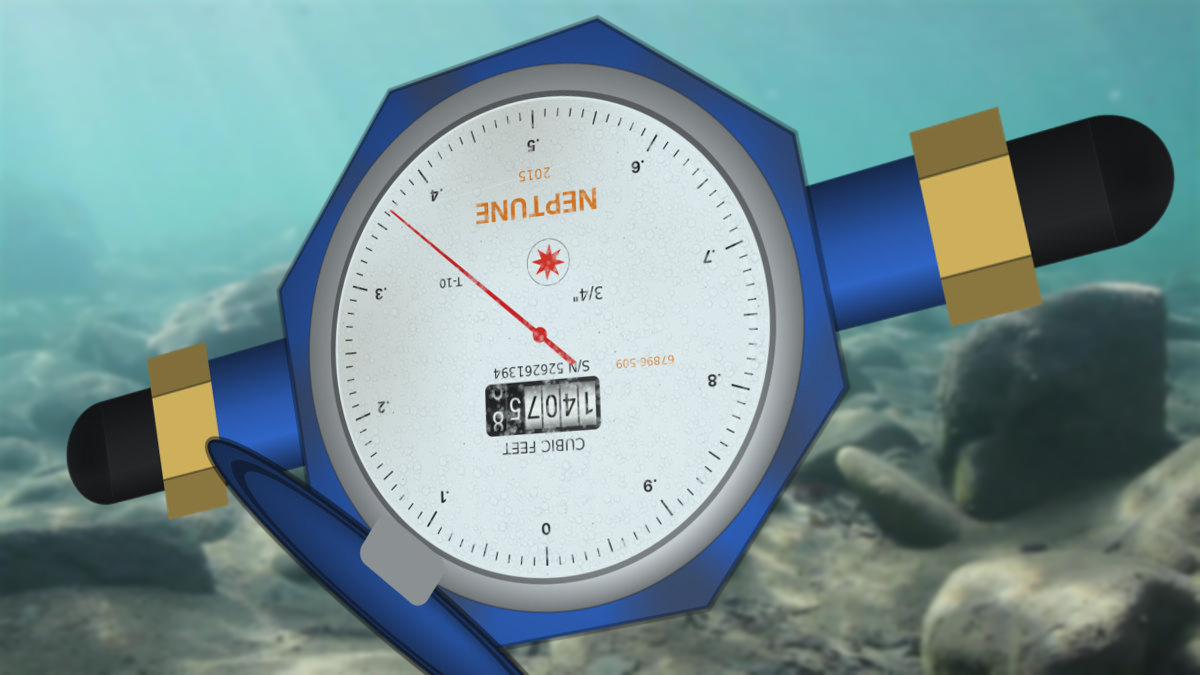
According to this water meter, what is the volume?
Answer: 140758.36 ft³
